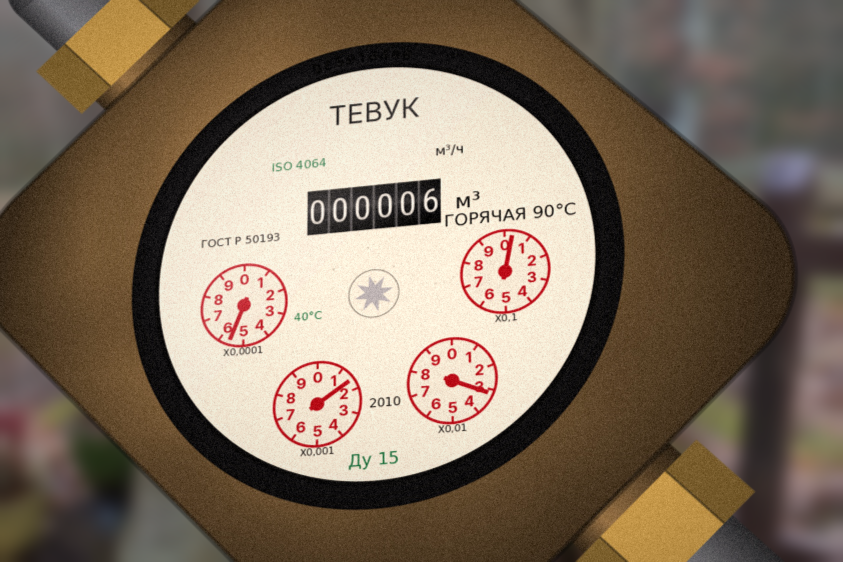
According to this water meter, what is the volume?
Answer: 6.0315 m³
